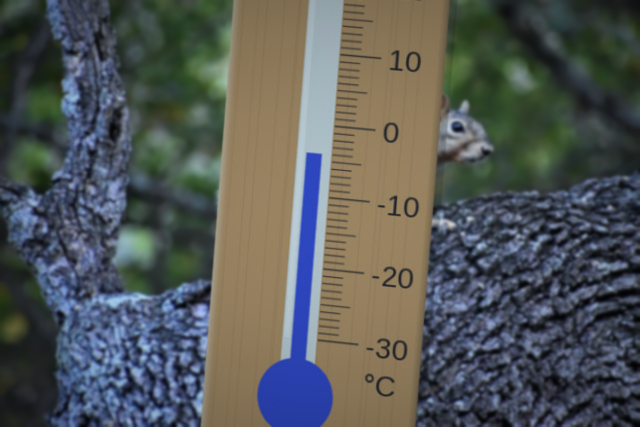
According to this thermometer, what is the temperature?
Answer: -4 °C
